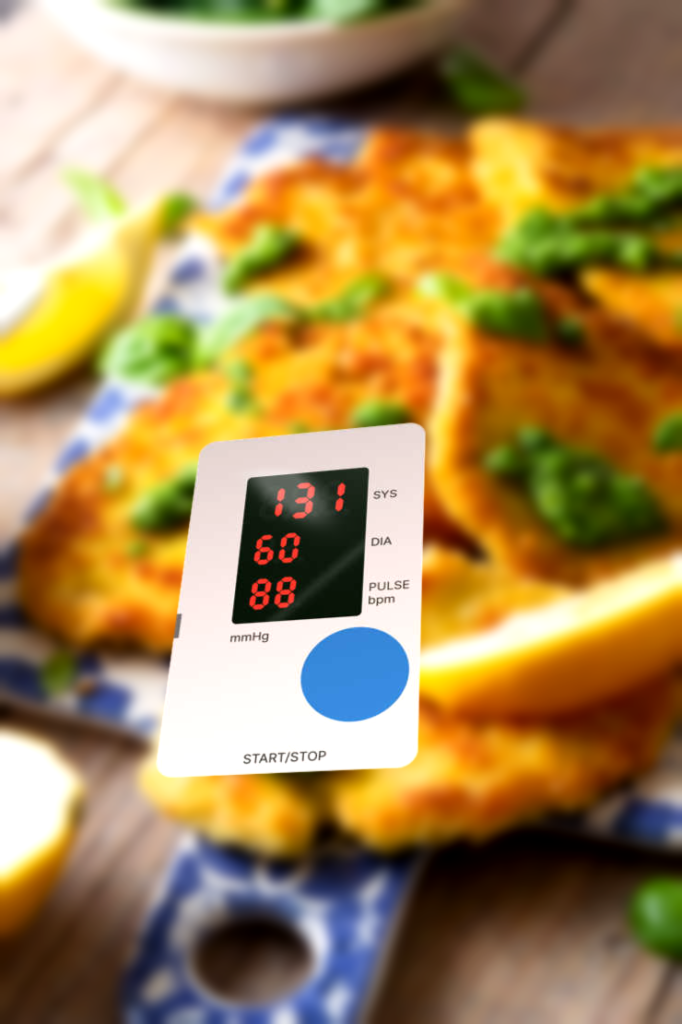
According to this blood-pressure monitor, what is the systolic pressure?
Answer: 131 mmHg
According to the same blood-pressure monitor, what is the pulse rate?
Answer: 88 bpm
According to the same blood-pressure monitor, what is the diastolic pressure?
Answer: 60 mmHg
